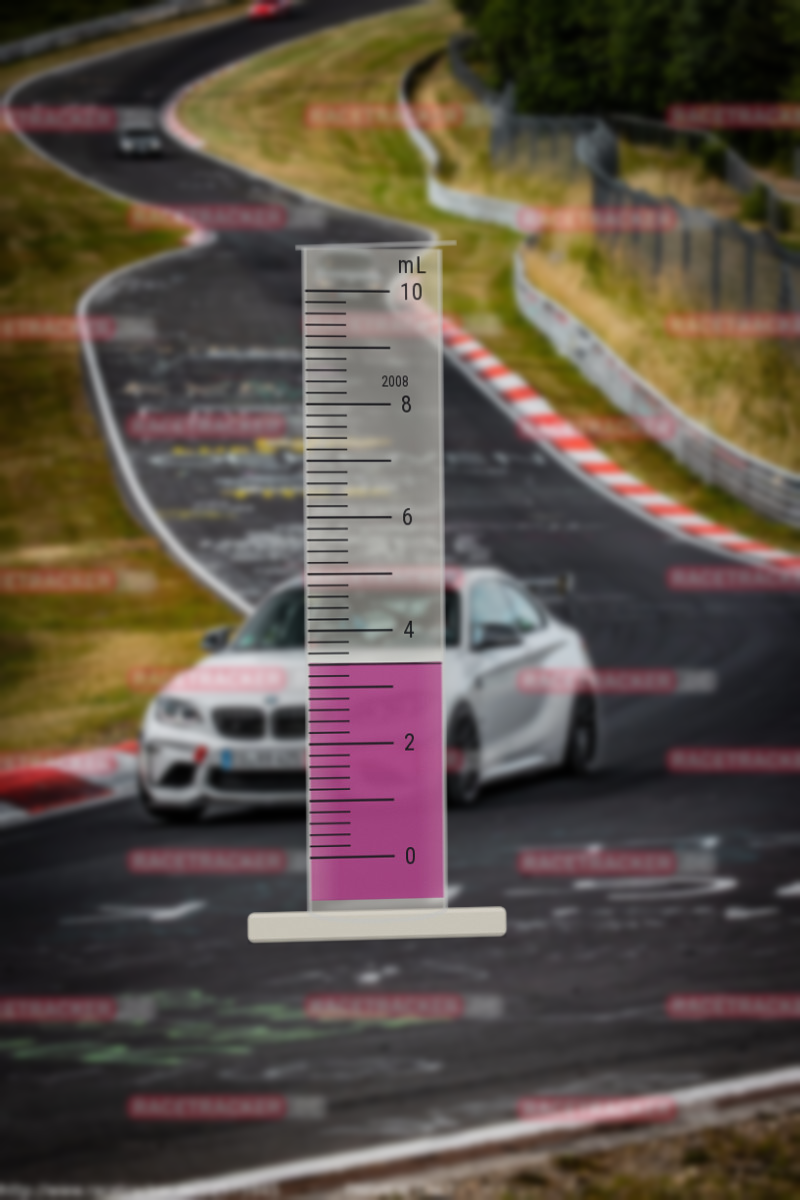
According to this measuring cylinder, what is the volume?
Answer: 3.4 mL
